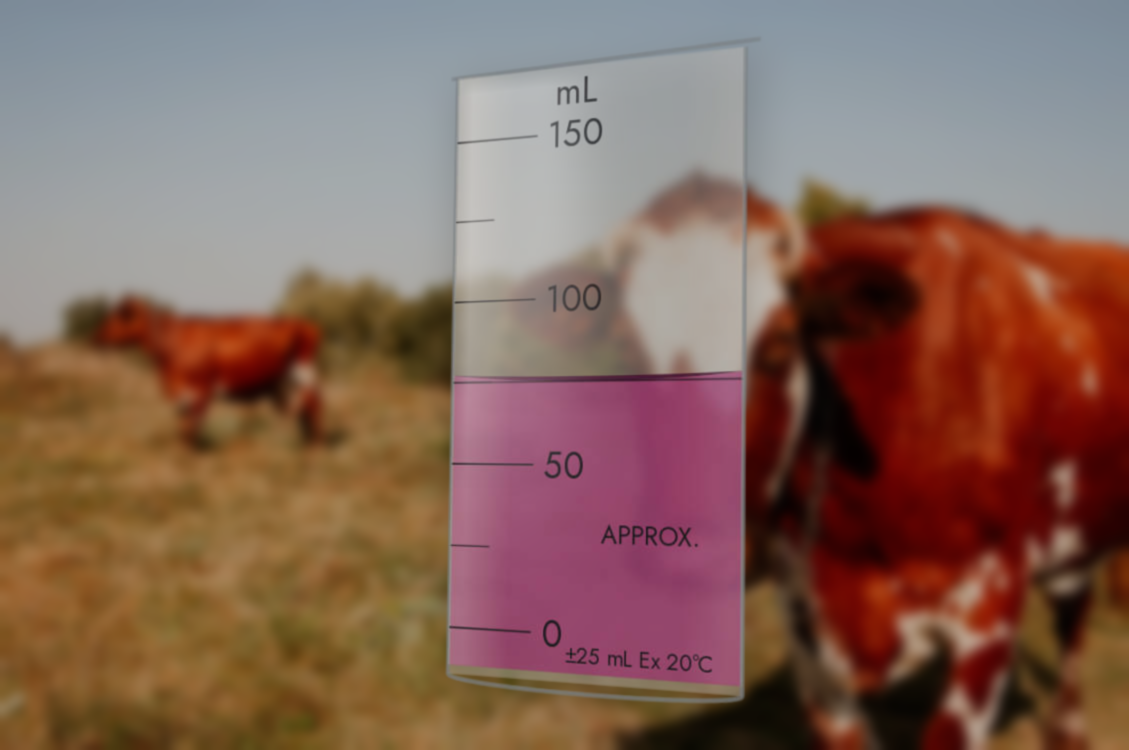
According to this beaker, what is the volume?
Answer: 75 mL
